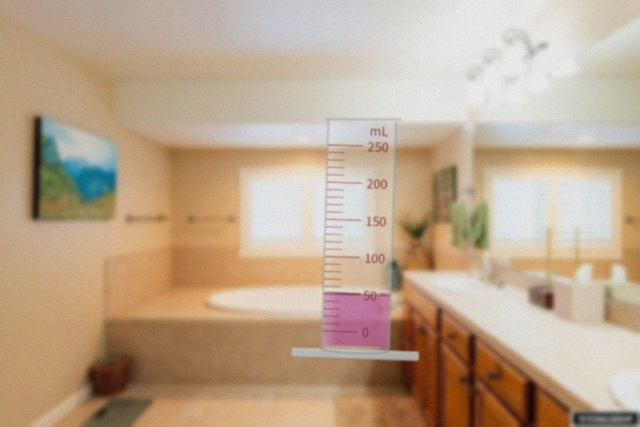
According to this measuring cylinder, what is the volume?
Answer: 50 mL
